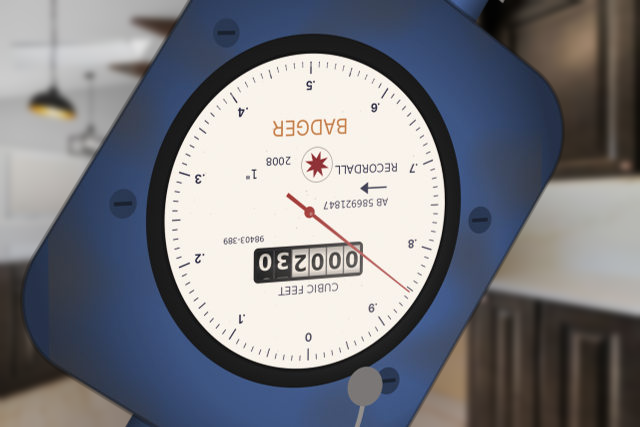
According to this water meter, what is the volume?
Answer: 229.85 ft³
